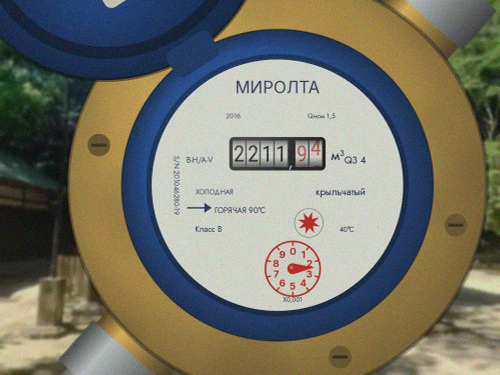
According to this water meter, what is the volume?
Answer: 2211.942 m³
